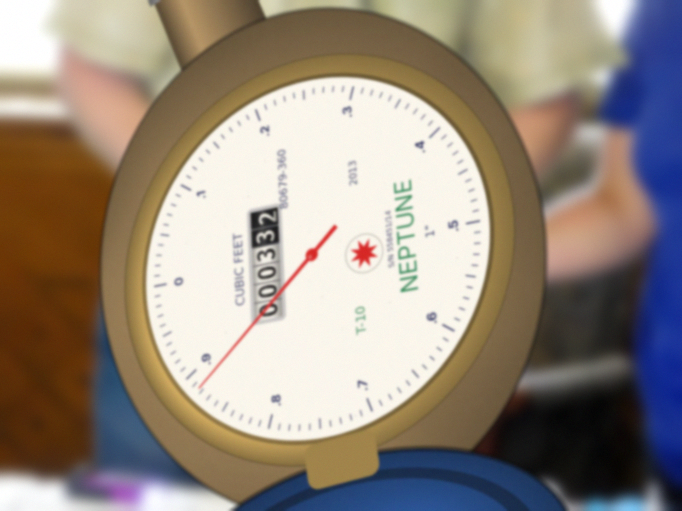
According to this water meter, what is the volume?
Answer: 331.88 ft³
